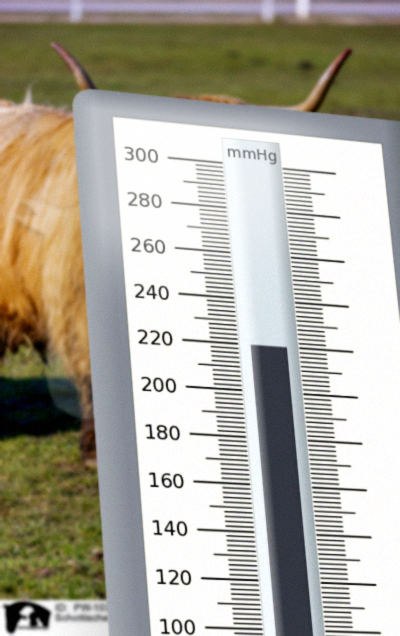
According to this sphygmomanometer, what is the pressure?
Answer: 220 mmHg
